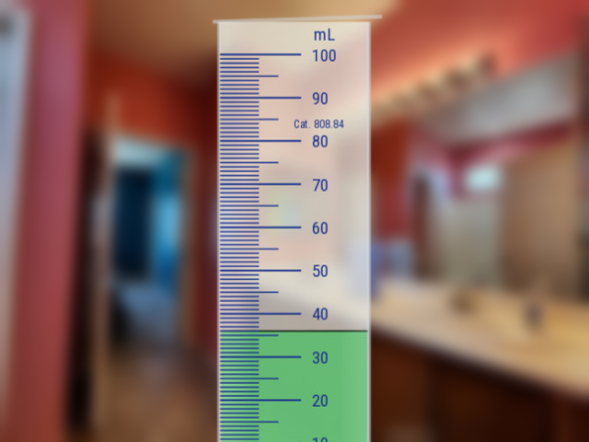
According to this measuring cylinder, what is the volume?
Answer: 36 mL
